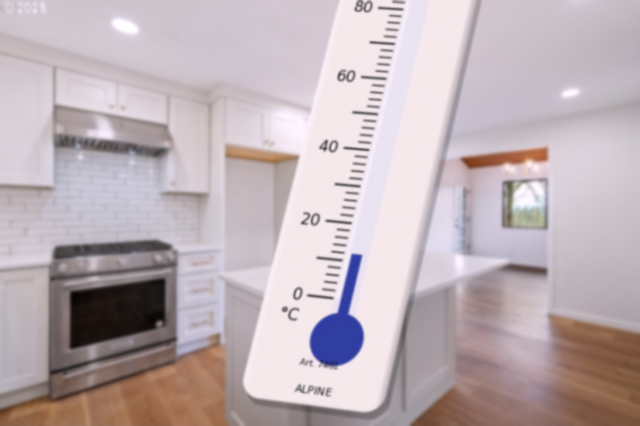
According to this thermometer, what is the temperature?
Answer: 12 °C
